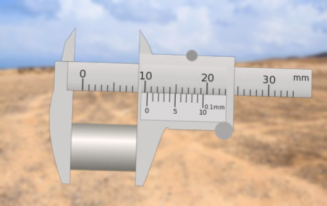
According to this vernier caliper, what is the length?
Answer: 10.4 mm
